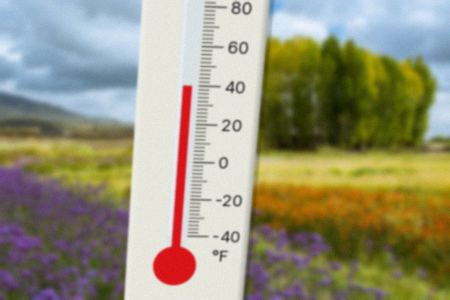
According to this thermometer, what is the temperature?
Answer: 40 °F
